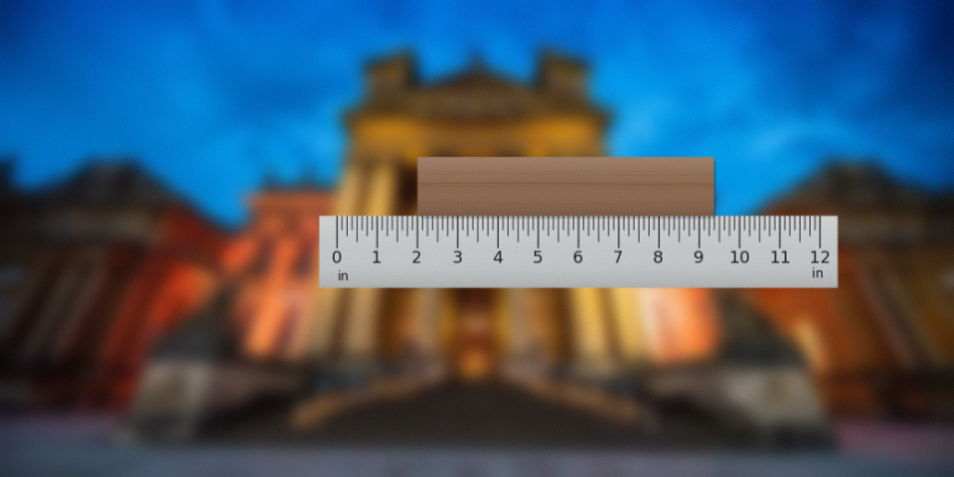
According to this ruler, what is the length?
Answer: 7.375 in
